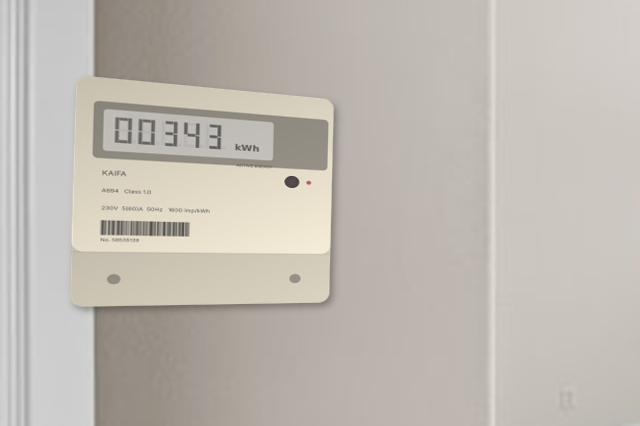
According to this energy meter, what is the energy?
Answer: 343 kWh
